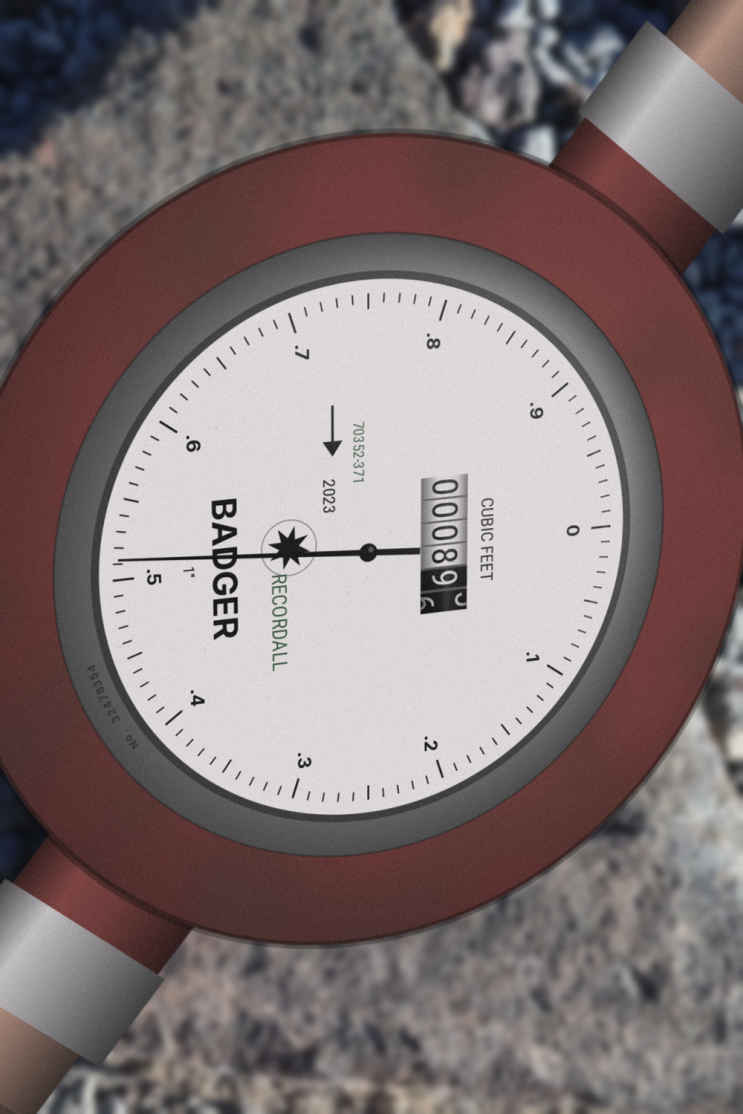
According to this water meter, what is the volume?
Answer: 895.51 ft³
